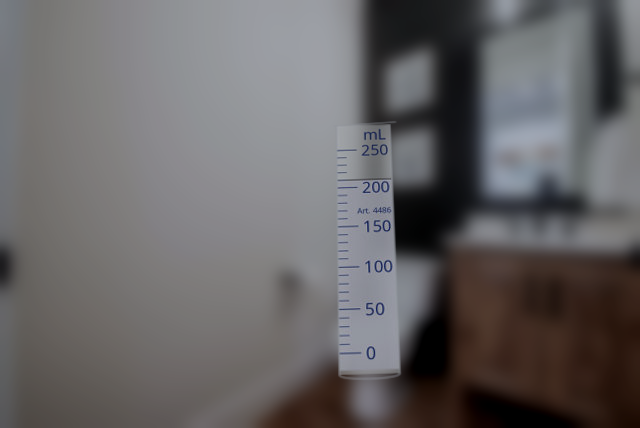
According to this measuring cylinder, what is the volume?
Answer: 210 mL
